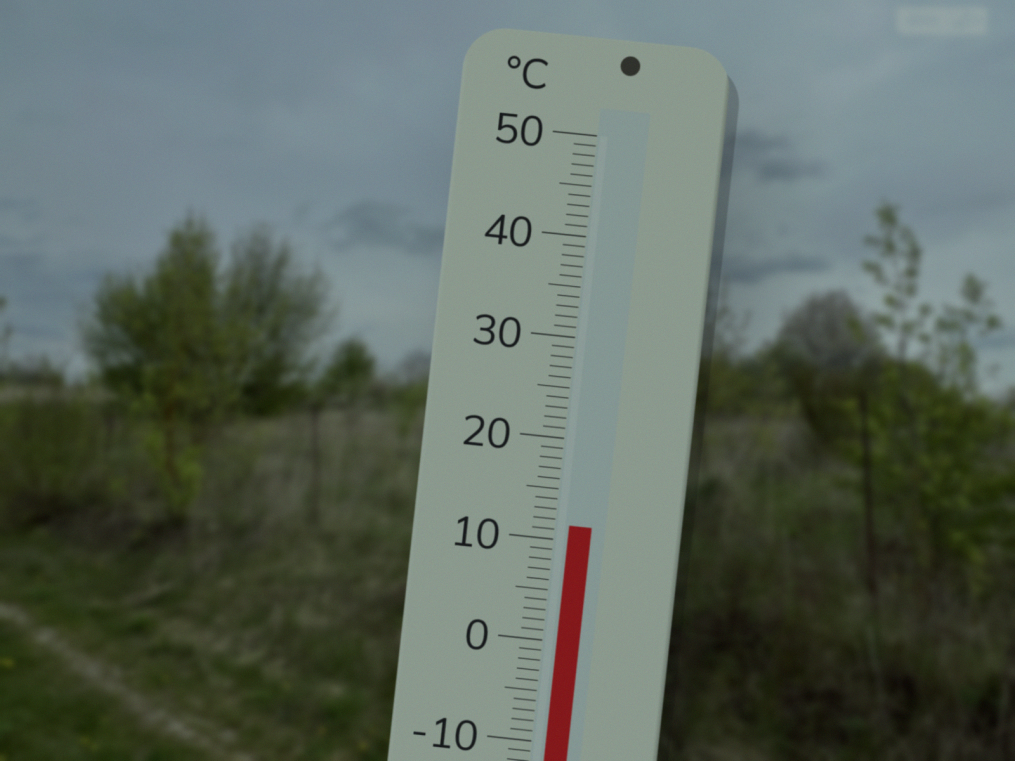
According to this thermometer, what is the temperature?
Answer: 11.5 °C
